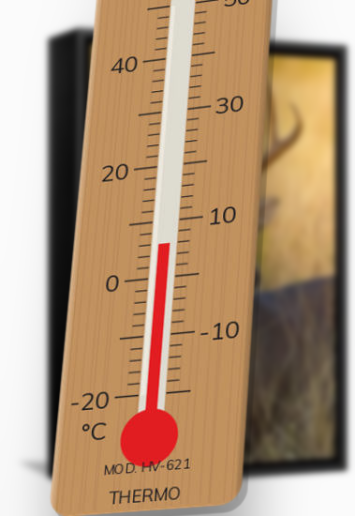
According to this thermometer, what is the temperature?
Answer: 6 °C
